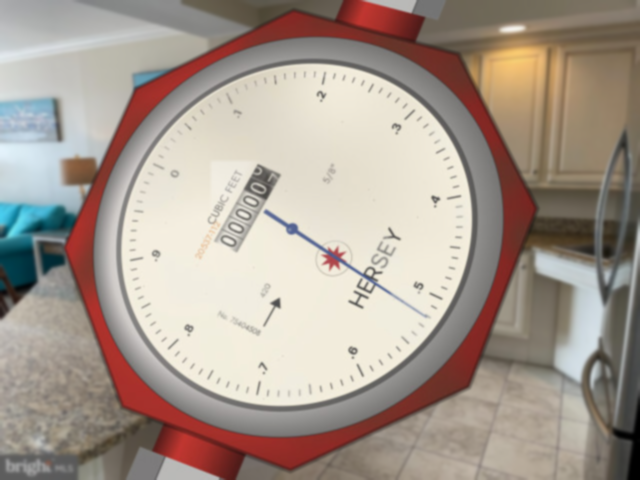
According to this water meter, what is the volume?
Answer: 6.52 ft³
